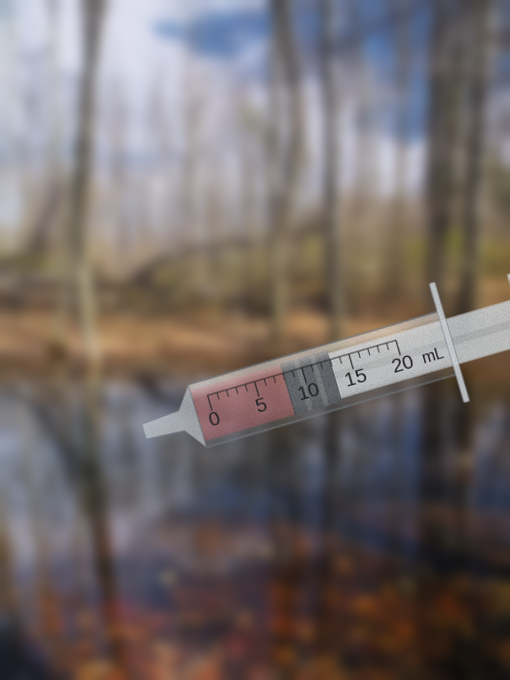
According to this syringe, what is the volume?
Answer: 8 mL
